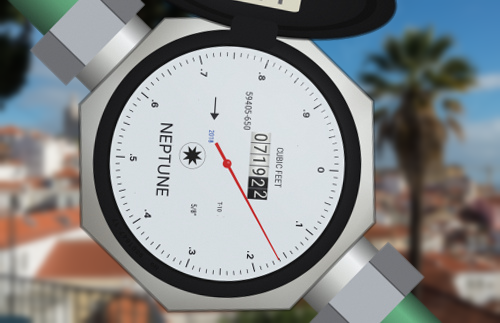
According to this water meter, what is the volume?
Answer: 71922.16 ft³
